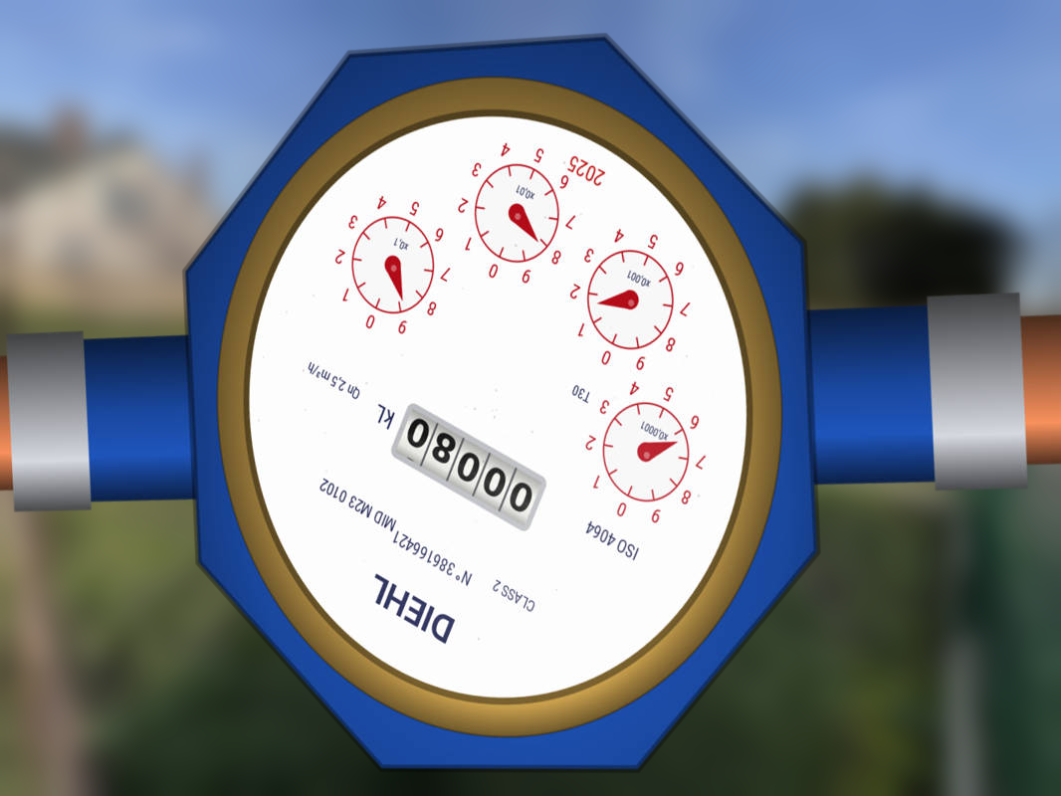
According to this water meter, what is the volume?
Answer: 79.8816 kL
